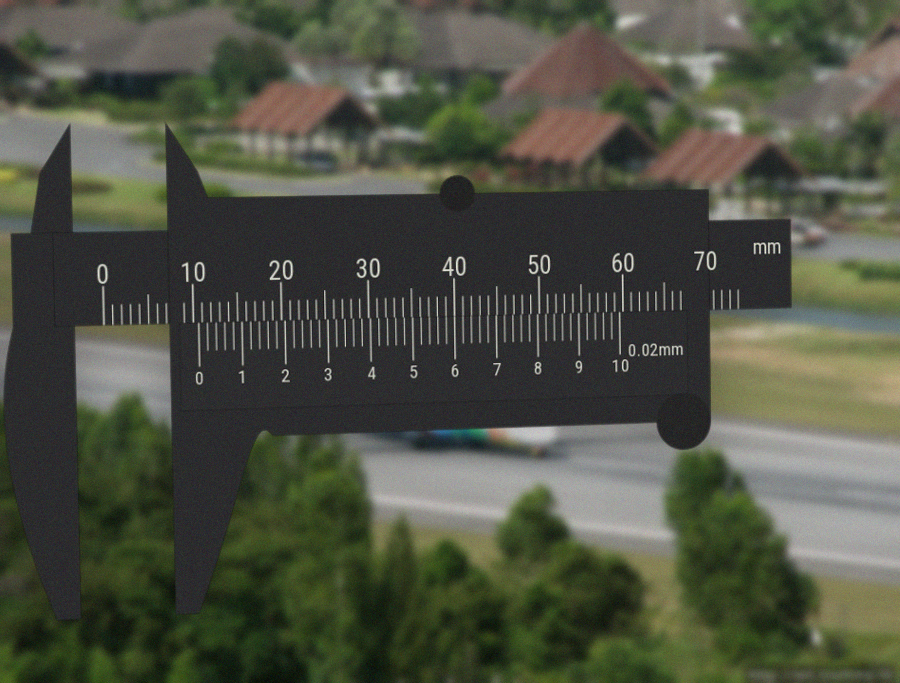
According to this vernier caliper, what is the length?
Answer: 10.6 mm
